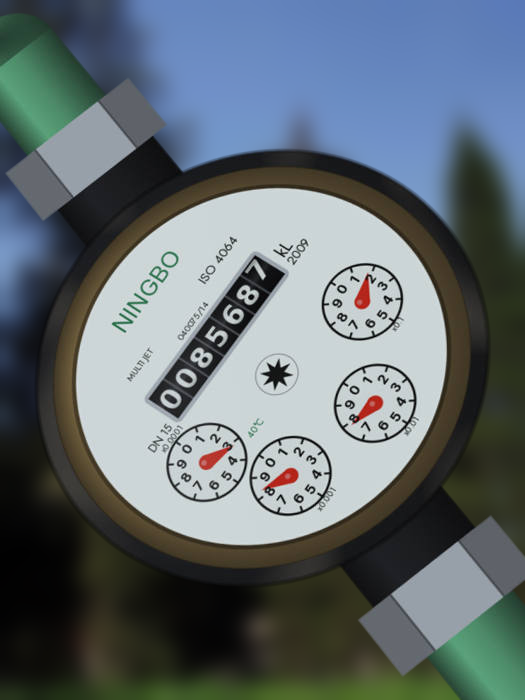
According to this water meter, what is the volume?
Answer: 85687.1783 kL
